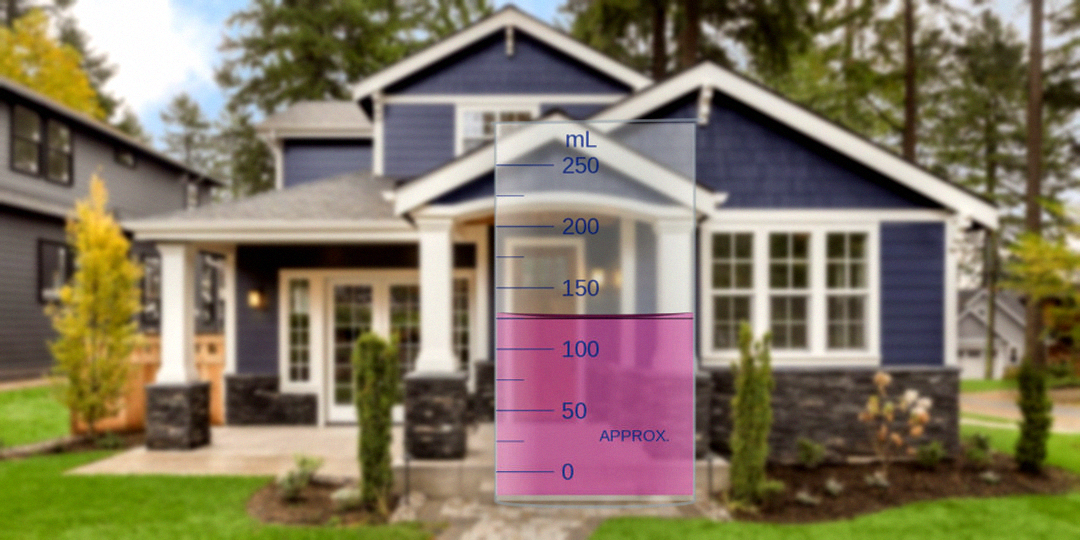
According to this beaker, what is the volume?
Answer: 125 mL
